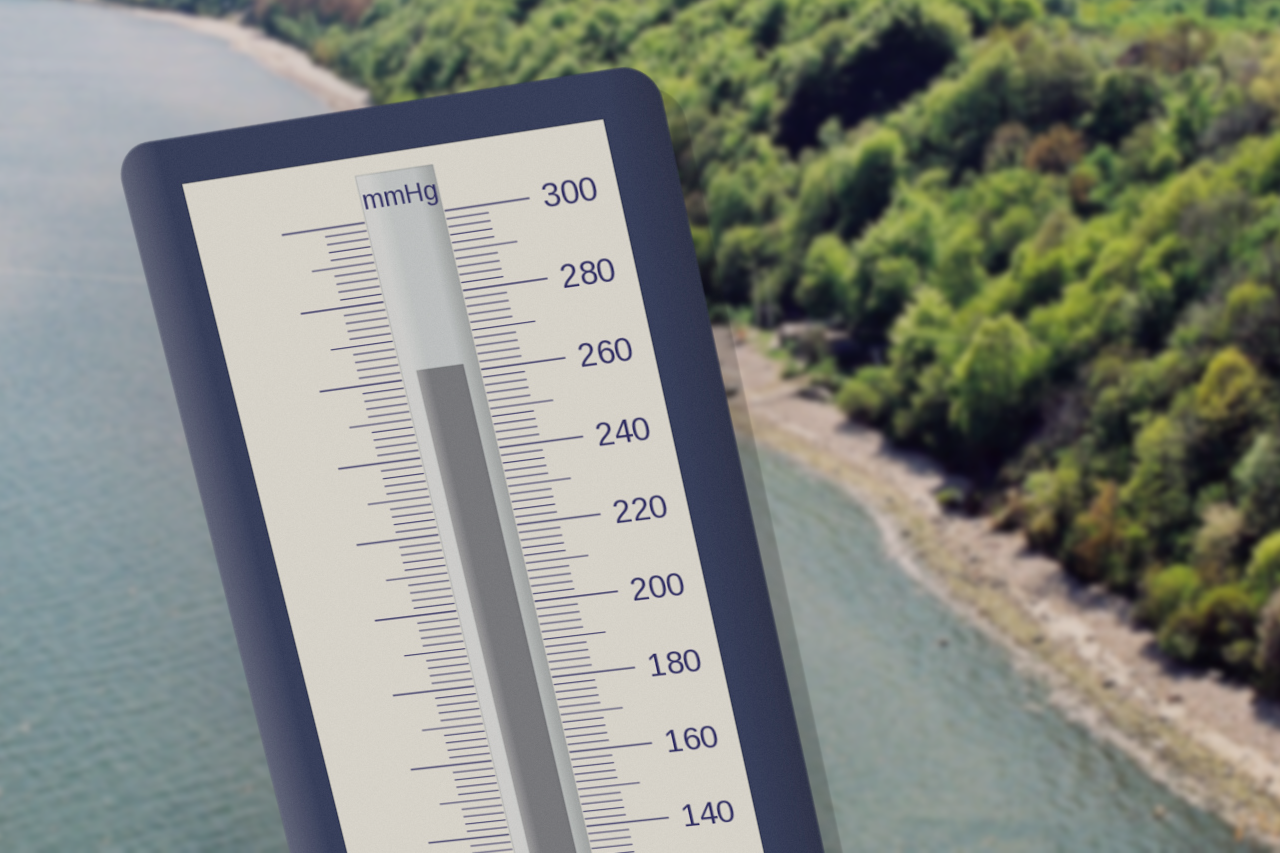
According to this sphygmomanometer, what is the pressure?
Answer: 262 mmHg
